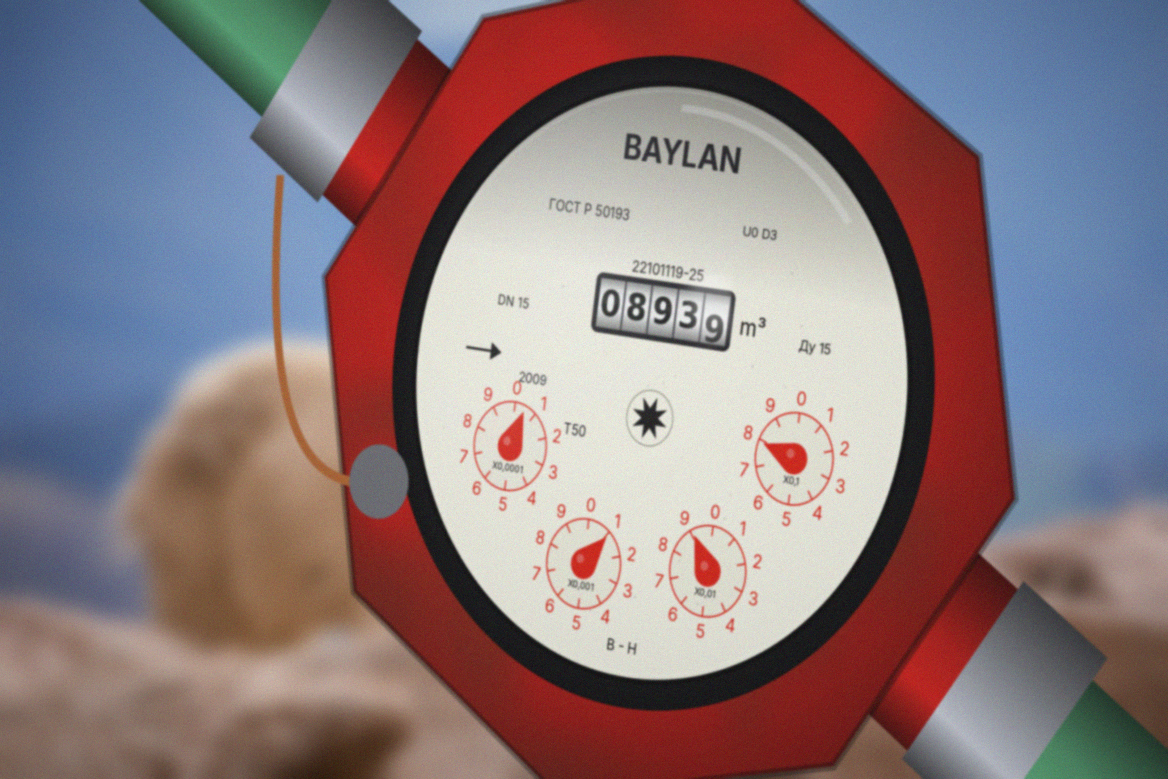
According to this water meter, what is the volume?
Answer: 8938.7910 m³
